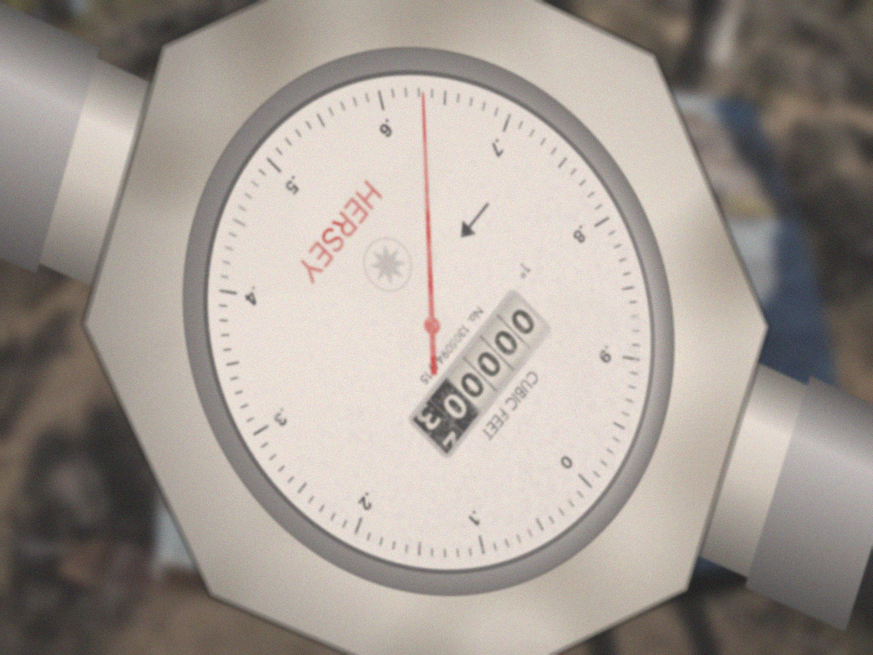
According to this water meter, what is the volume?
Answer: 2.63 ft³
